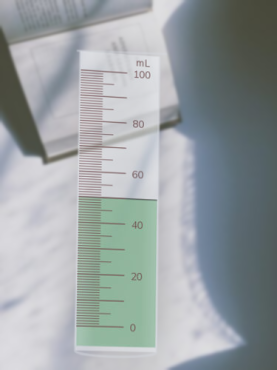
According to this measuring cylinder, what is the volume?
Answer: 50 mL
